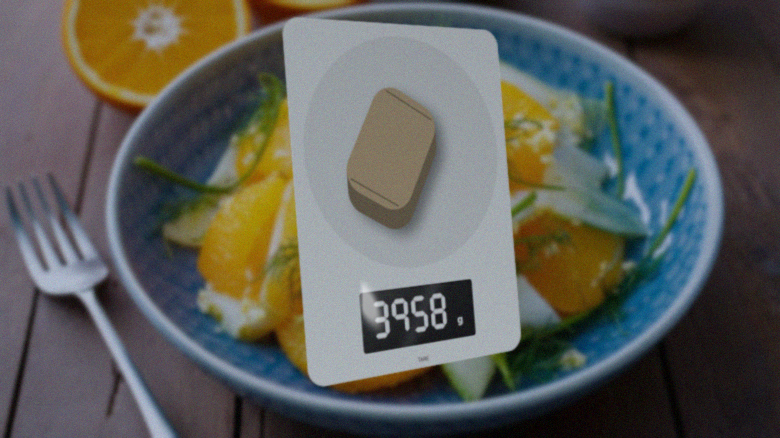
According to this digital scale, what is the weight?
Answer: 3958 g
